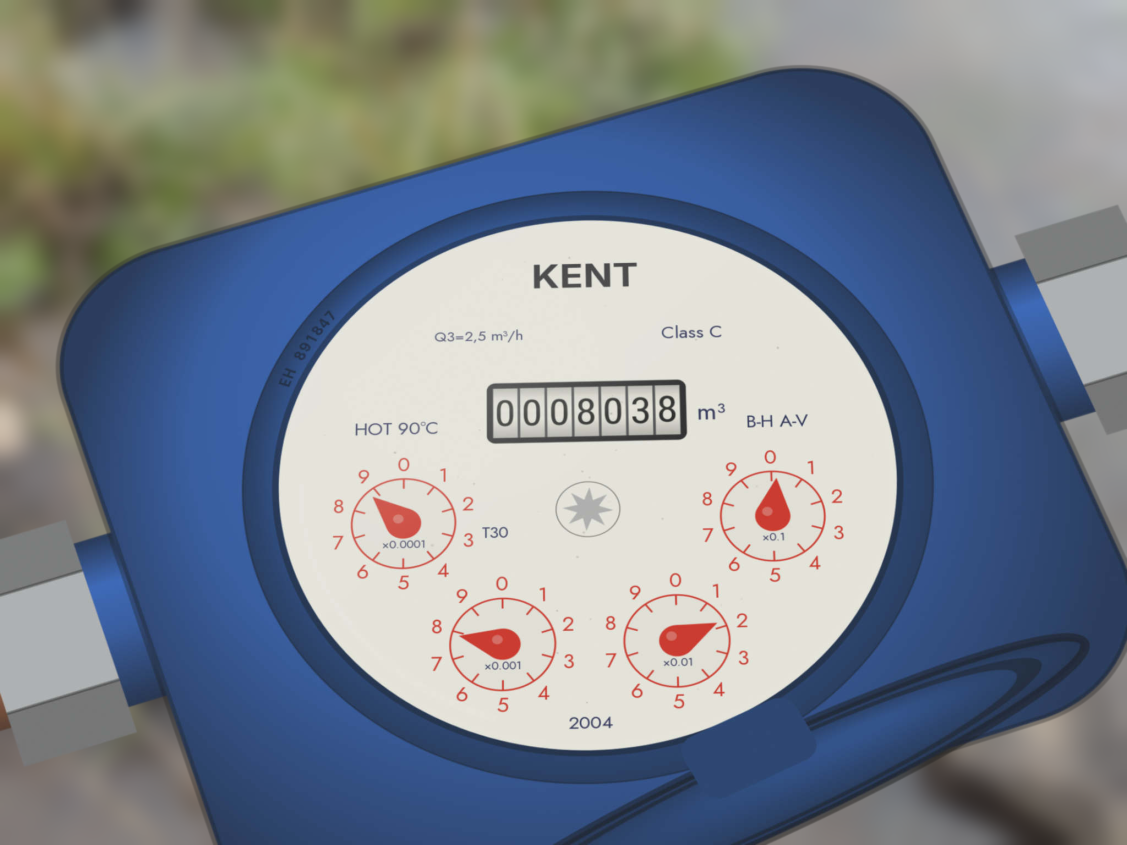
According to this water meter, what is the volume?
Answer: 8038.0178 m³
